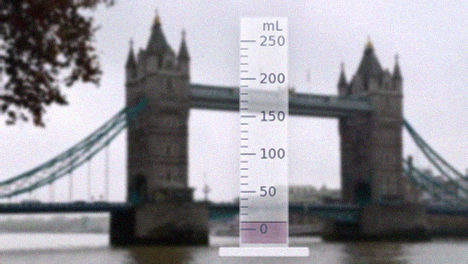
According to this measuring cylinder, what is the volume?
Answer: 10 mL
